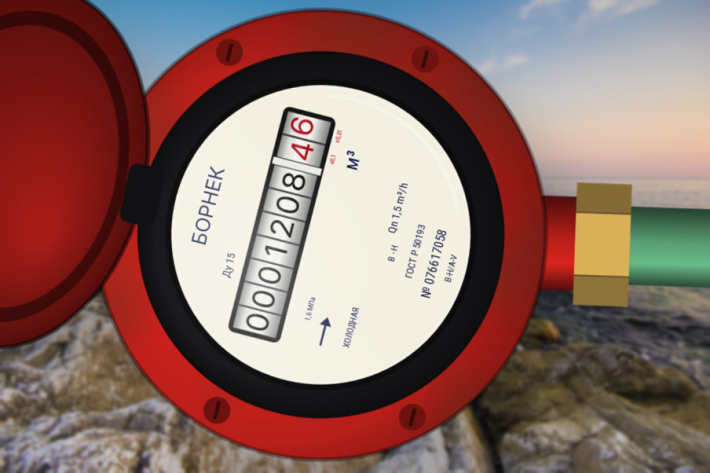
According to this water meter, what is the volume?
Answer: 1208.46 m³
